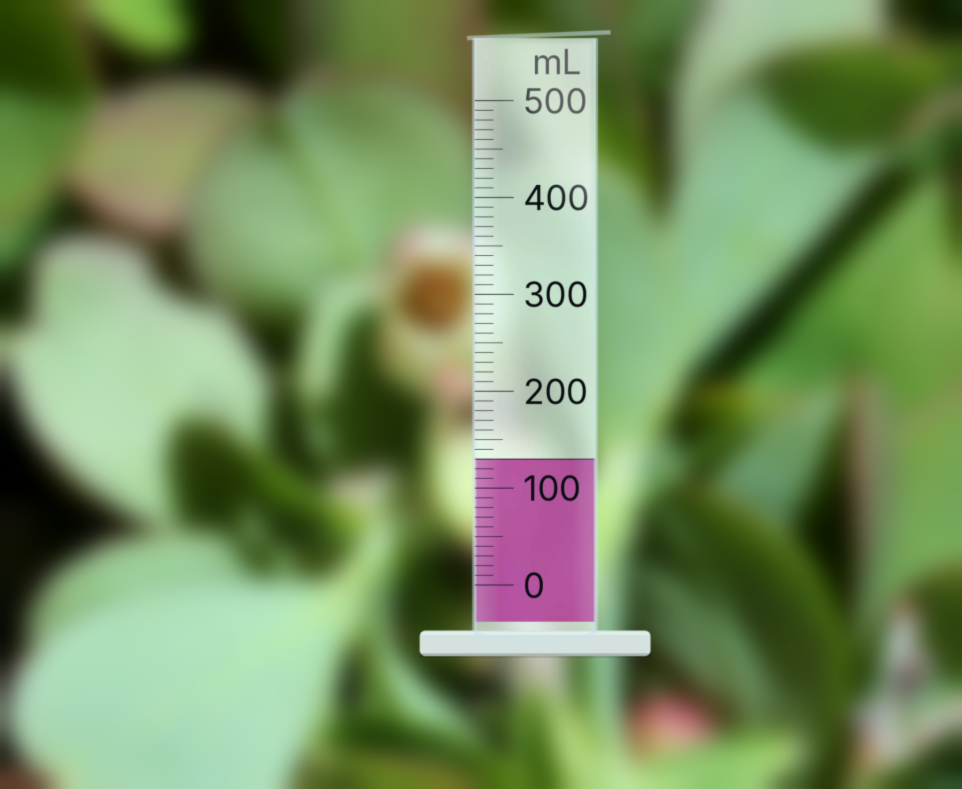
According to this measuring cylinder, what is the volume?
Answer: 130 mL
